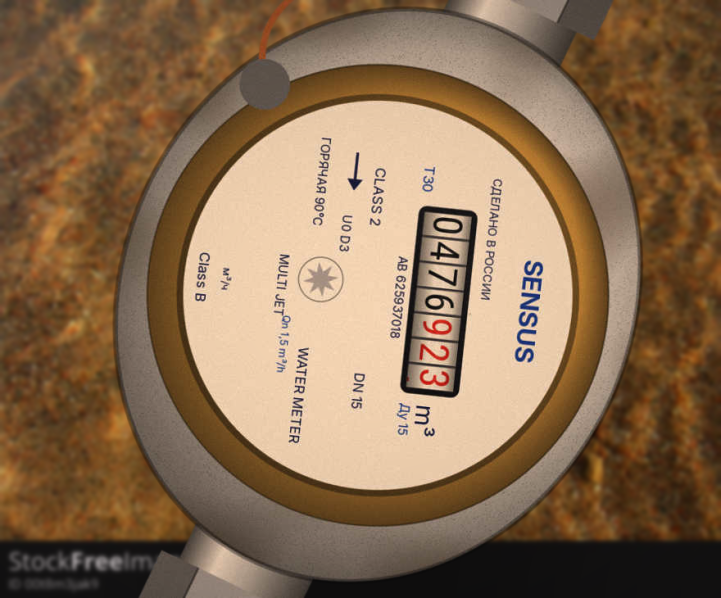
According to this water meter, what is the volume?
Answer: 476.923 m³
